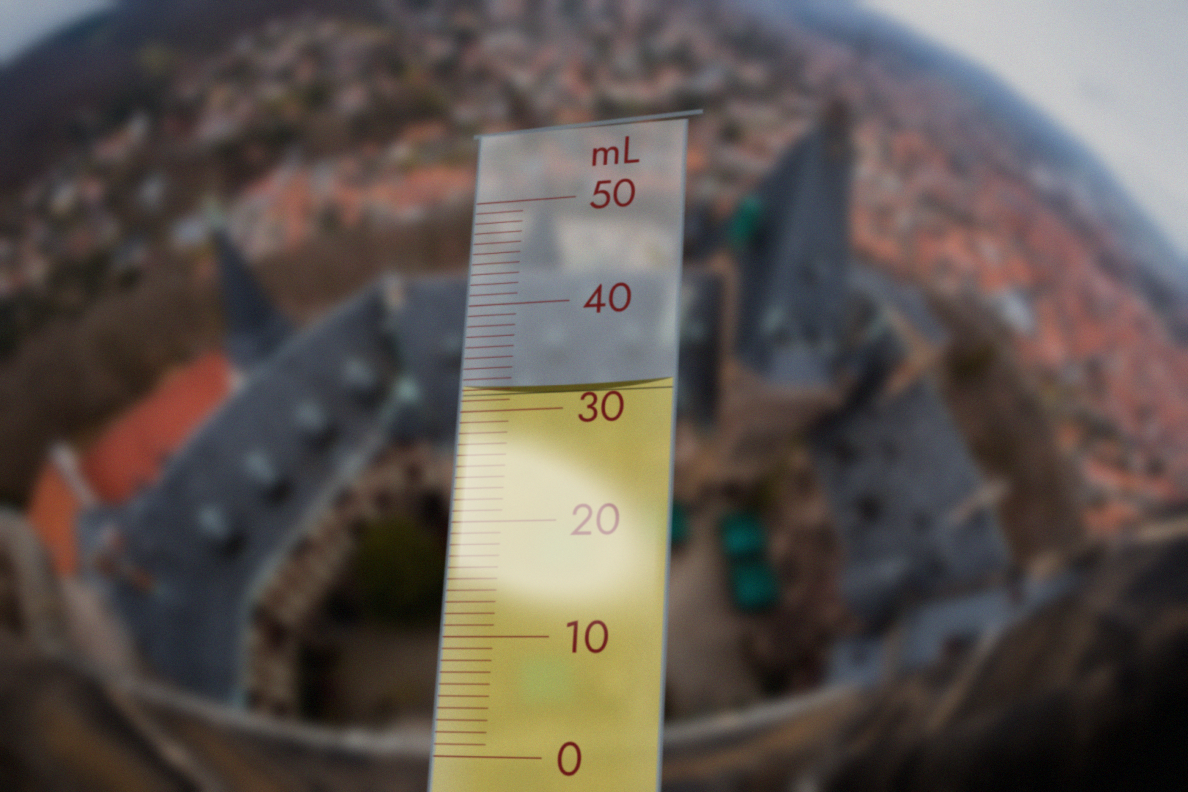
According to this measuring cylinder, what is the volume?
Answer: 31.5 mL
